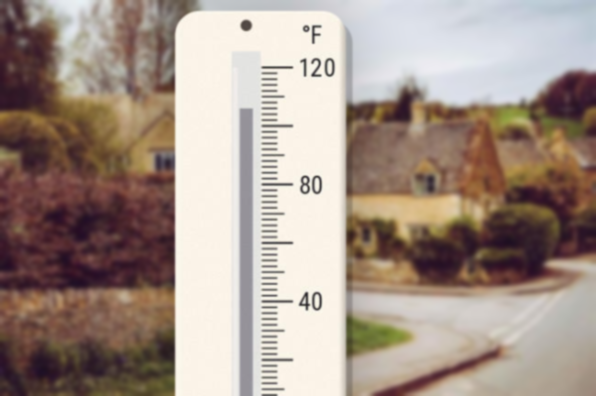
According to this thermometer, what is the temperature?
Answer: 106 °F
